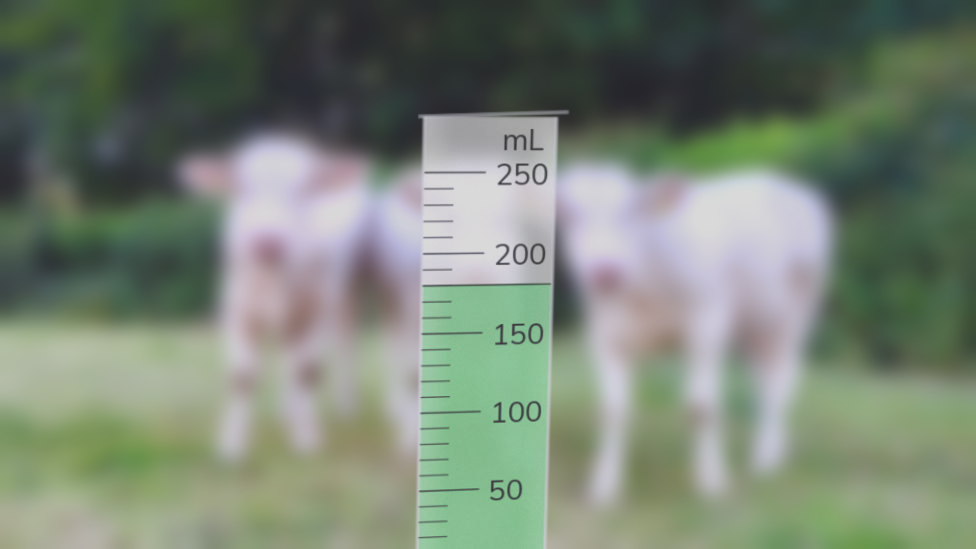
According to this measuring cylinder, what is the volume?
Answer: 180 mL
